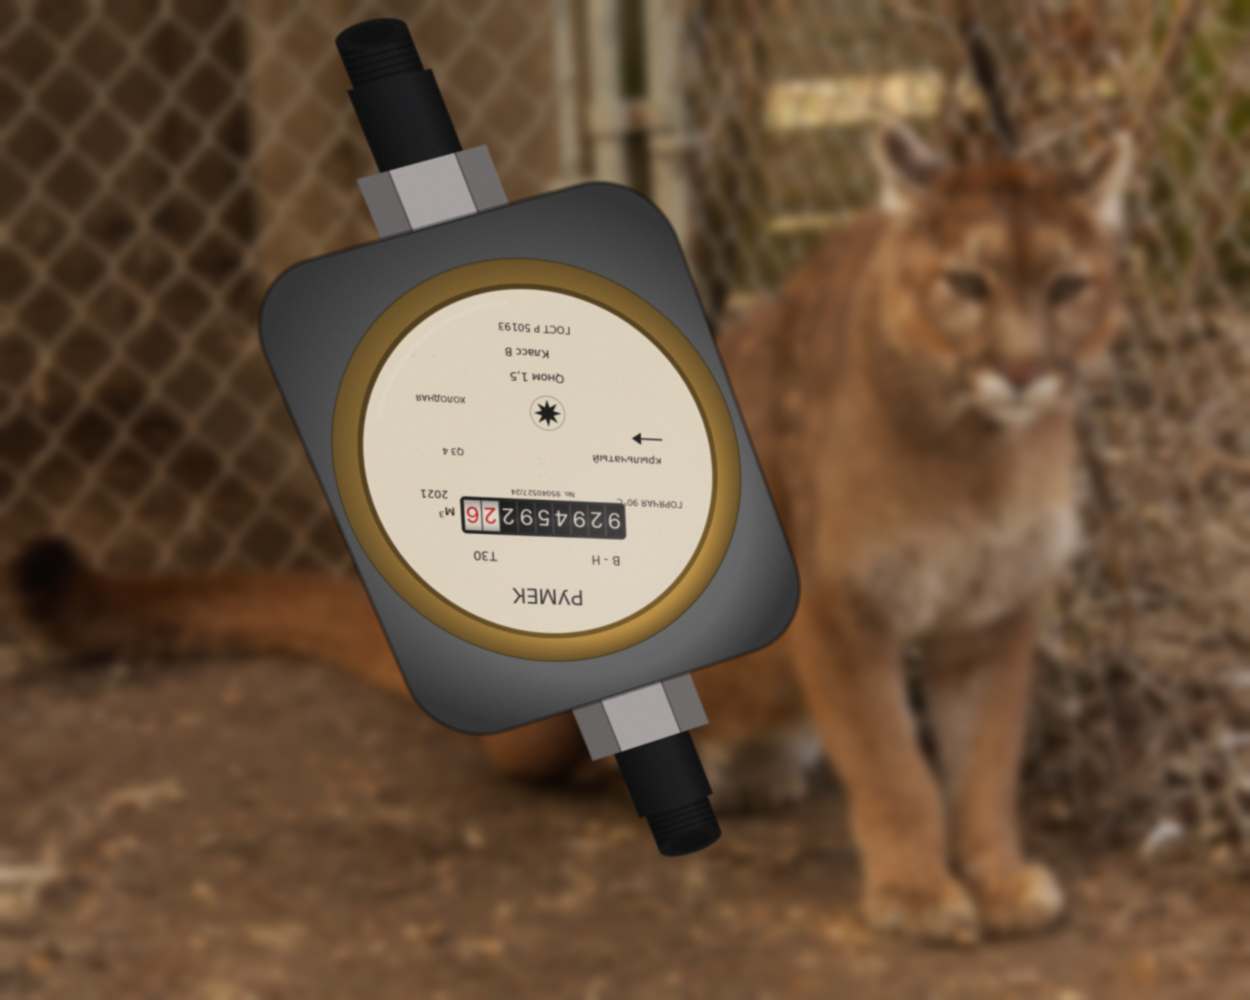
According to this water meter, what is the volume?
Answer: 9294592.26 m³
